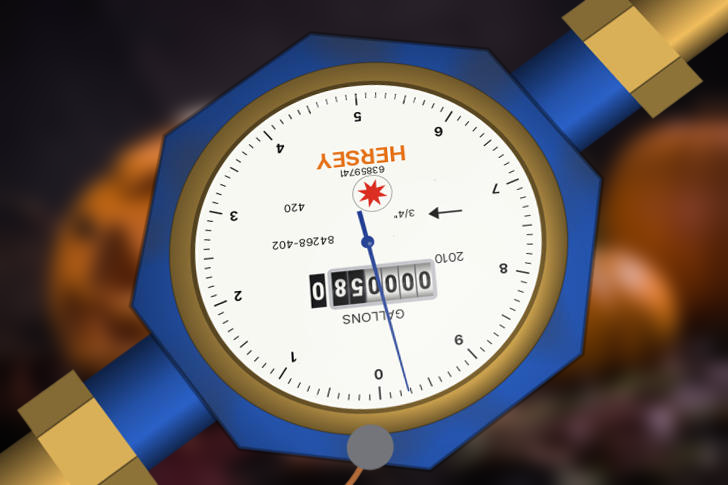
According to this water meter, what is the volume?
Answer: 579.7 gal
